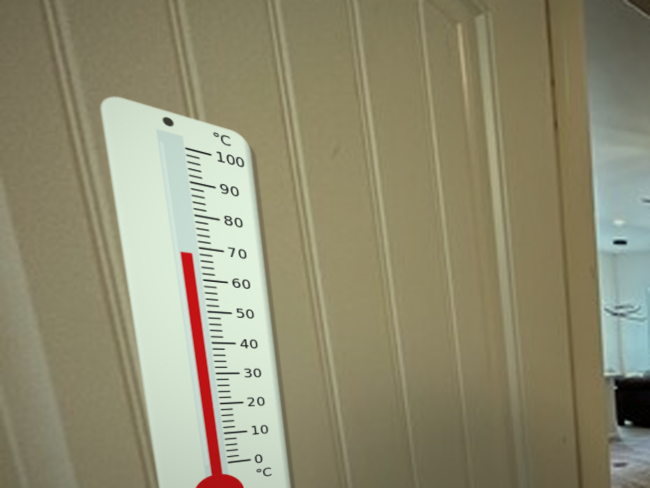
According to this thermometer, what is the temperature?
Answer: 68 °C
